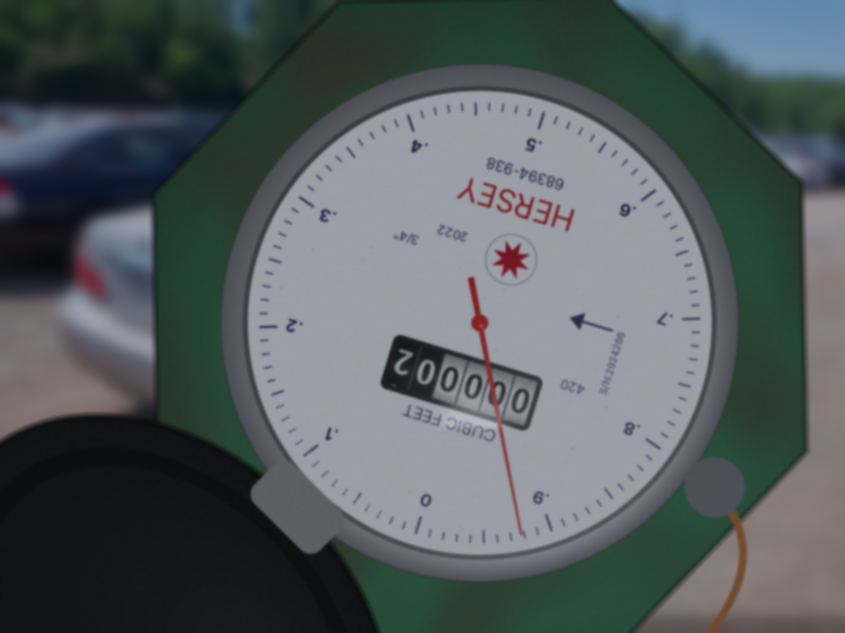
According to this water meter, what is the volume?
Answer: 1.92 ft³
